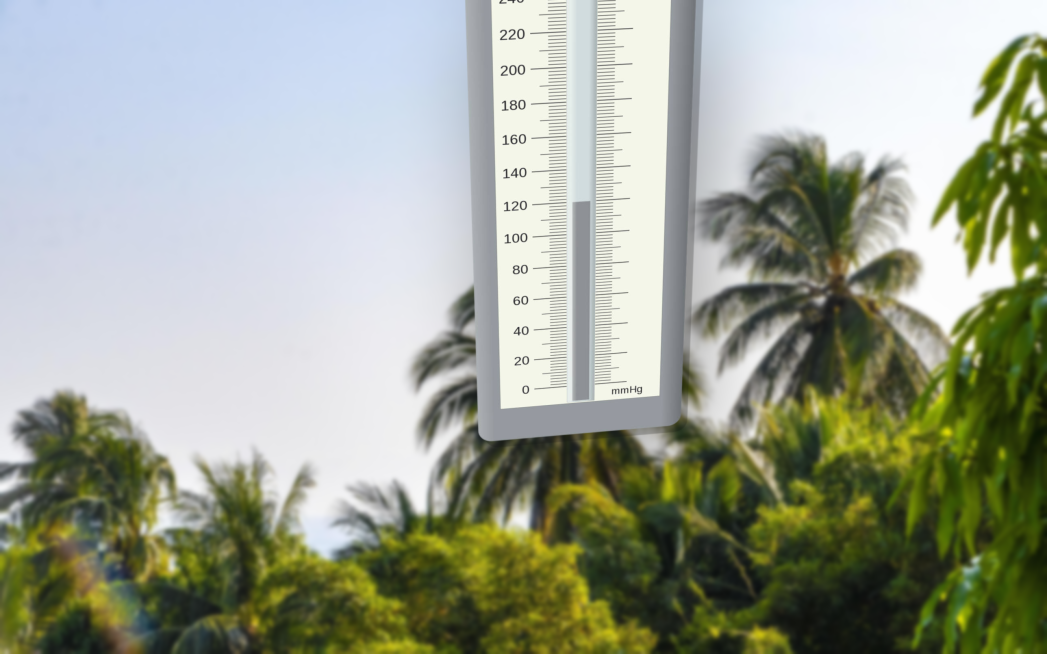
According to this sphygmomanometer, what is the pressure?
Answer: 120 mmHg
